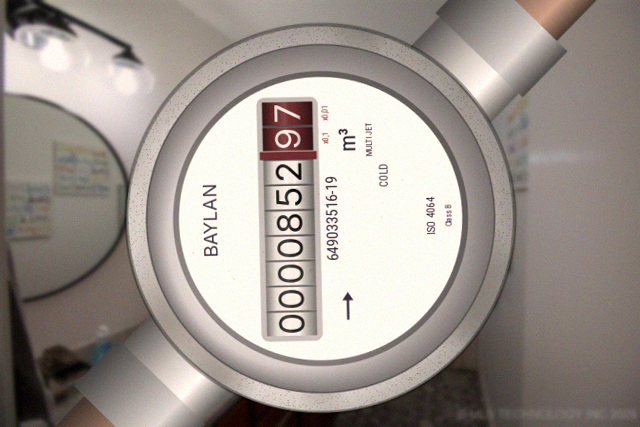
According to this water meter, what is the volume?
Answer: 852.97 m³
